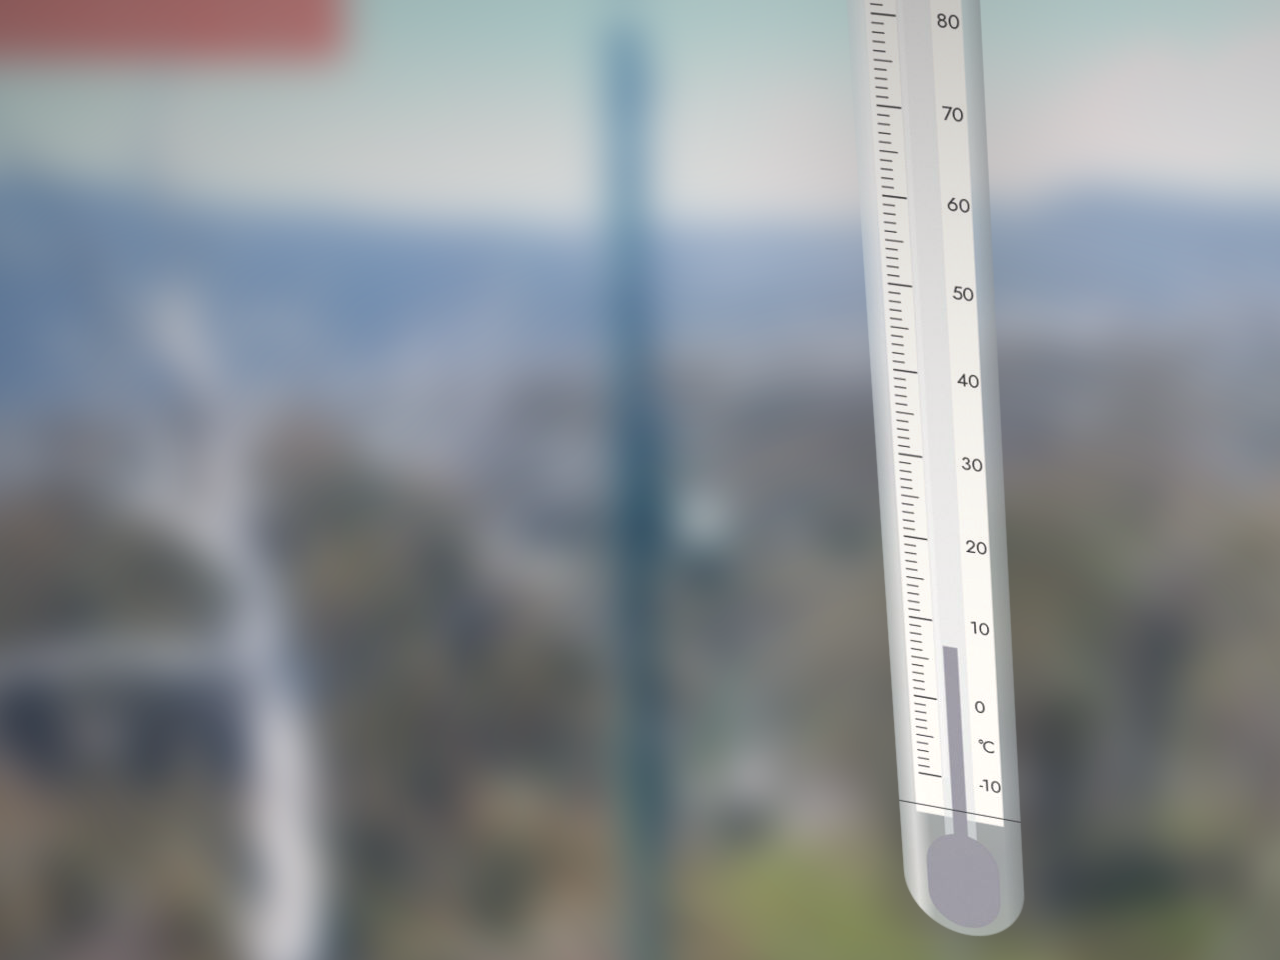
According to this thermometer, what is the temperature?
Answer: 7 °C
